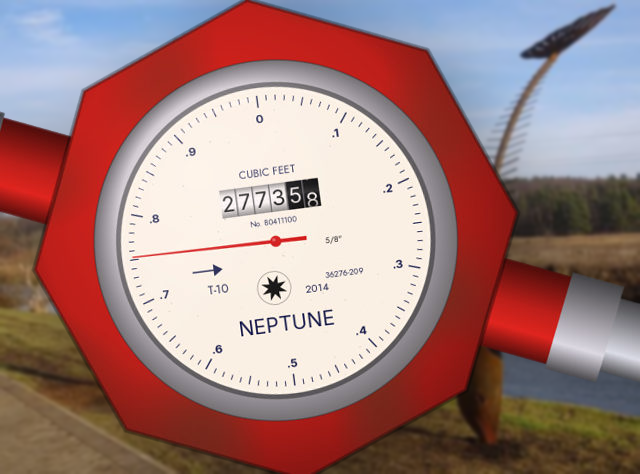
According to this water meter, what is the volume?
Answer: 277357.75 ft³
